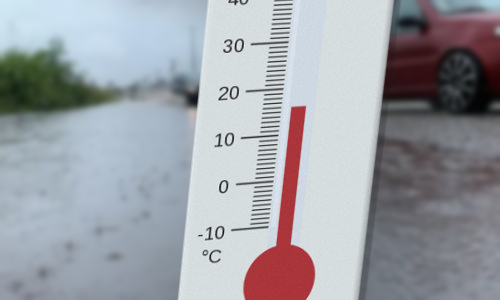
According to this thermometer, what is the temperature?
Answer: 16 °C
